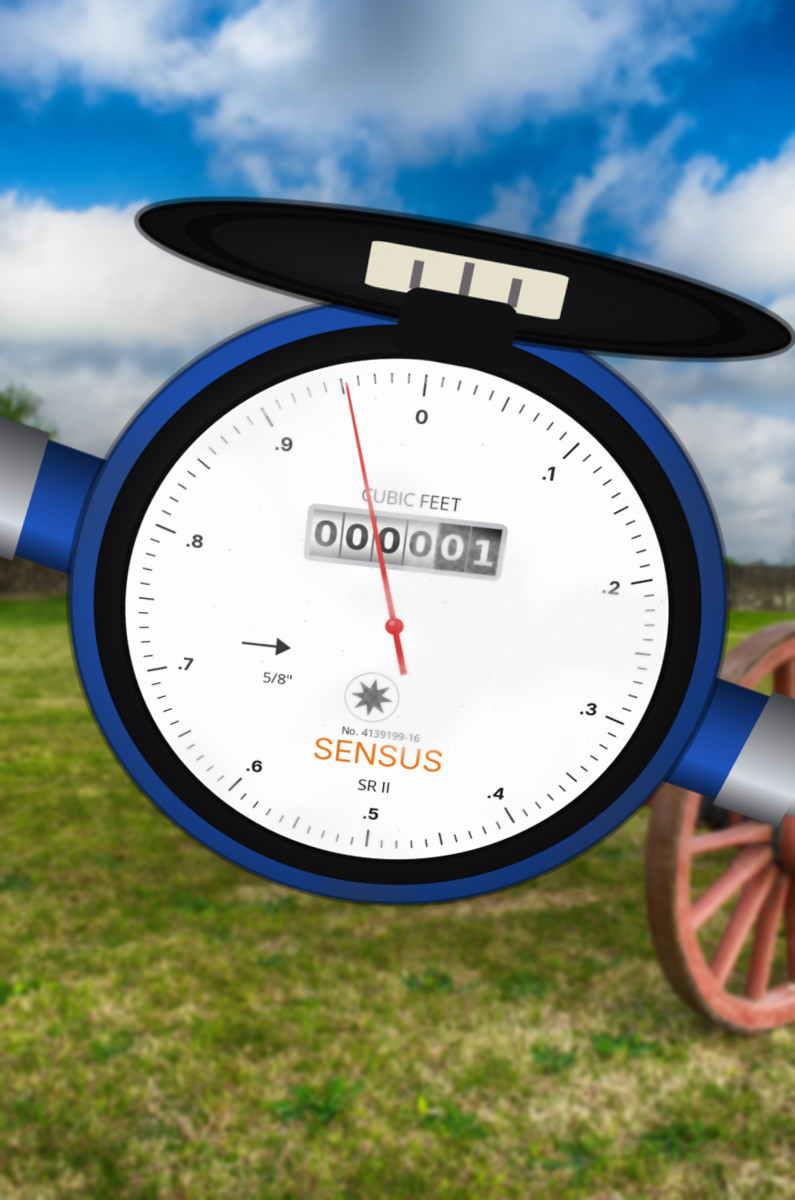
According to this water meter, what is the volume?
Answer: 0.95 ft³
